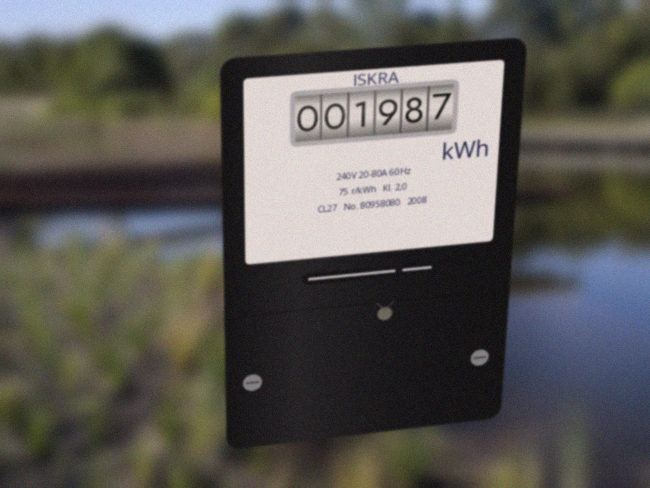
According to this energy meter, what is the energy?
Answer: 1987 kWh
